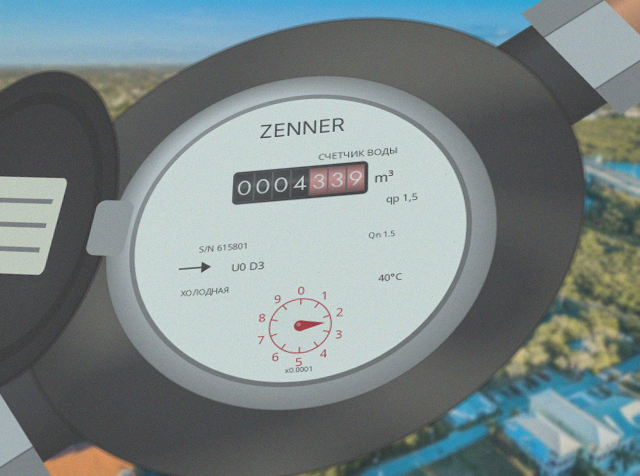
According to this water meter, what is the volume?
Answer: 4.3392 m³
